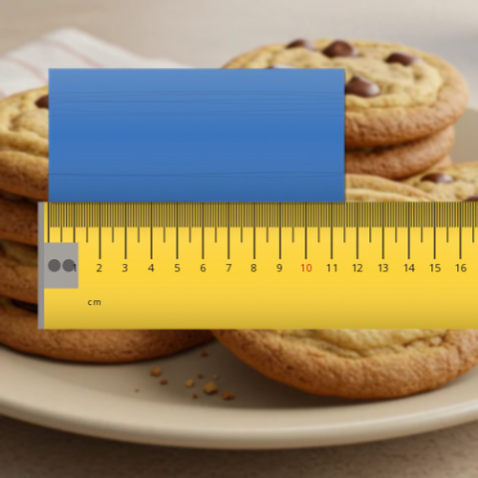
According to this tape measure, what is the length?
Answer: 11.5 cm
